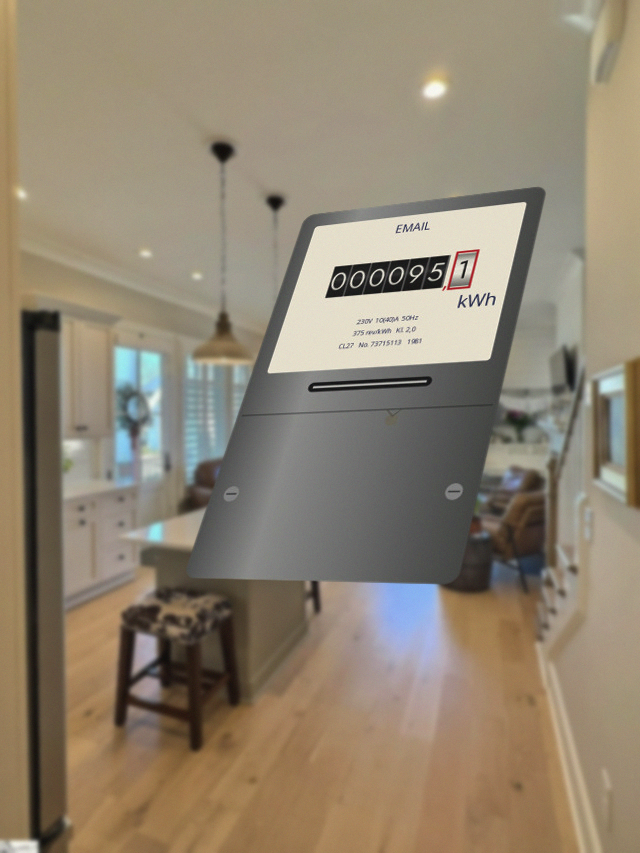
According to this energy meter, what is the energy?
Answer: 95.1 kWh
